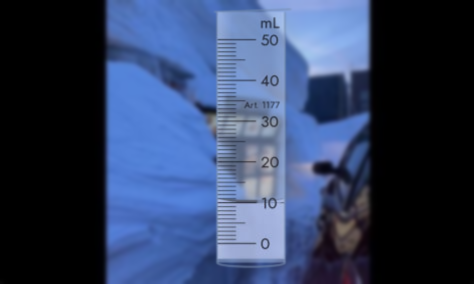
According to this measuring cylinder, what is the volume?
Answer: 10 mL
